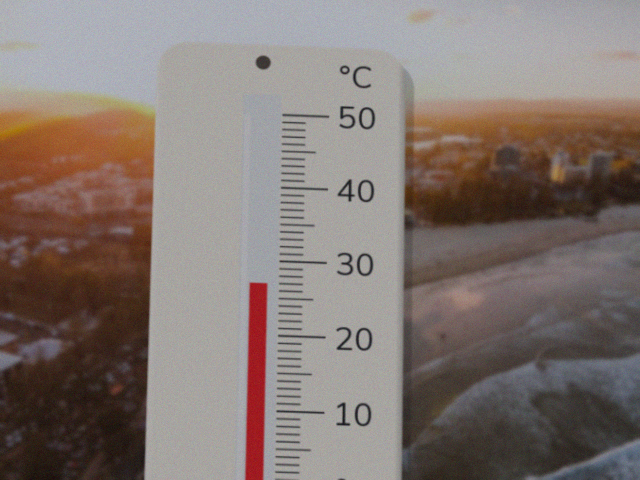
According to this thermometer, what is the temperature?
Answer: 27 °C
